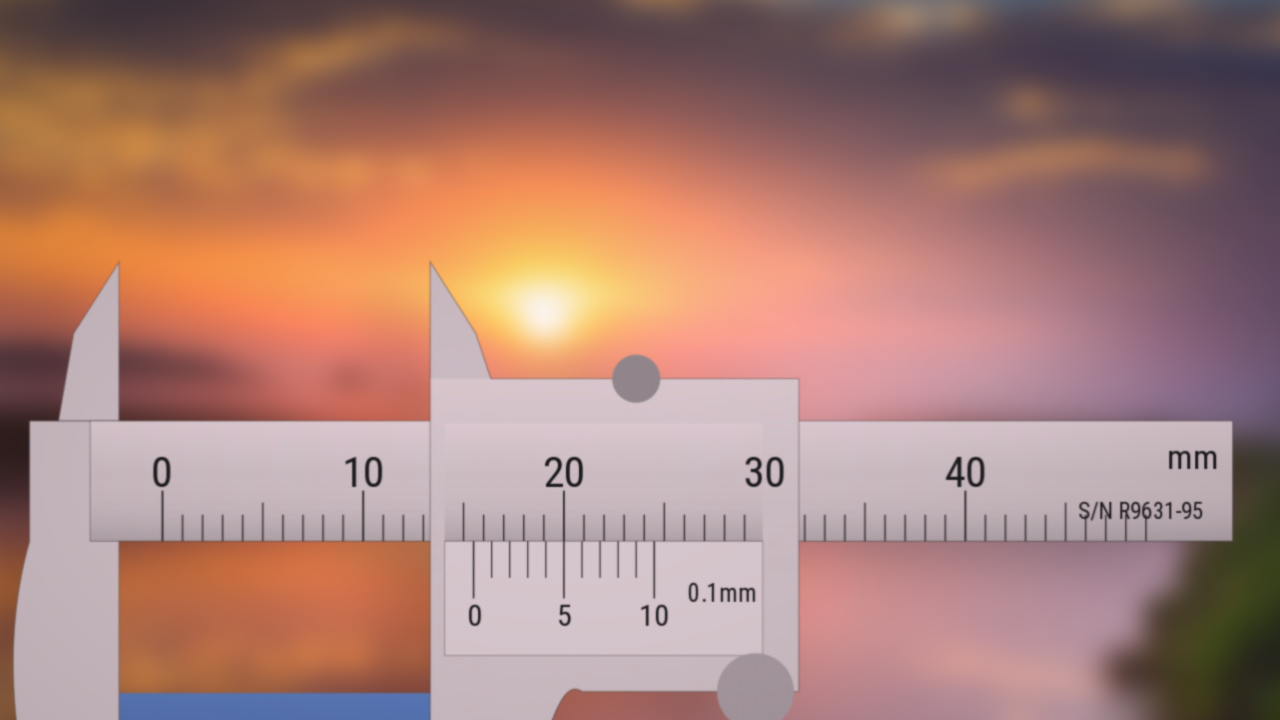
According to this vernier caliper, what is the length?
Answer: 15.5 mm
